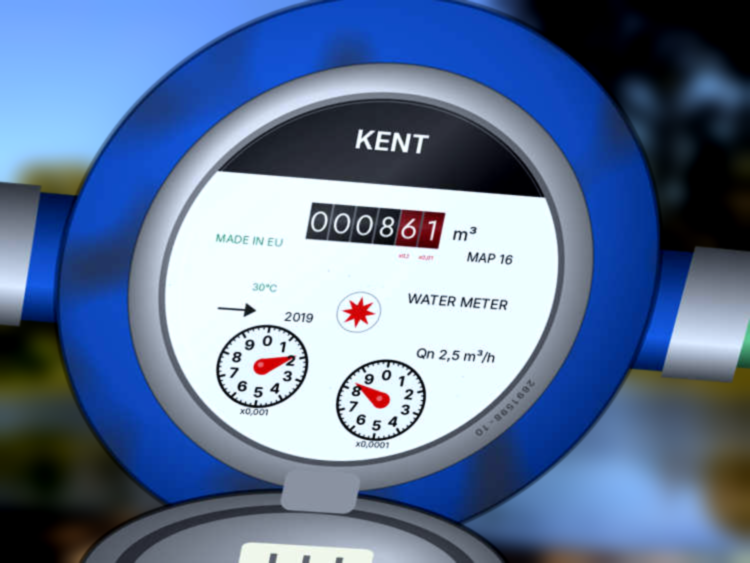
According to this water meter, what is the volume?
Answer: 8.6118 m³
